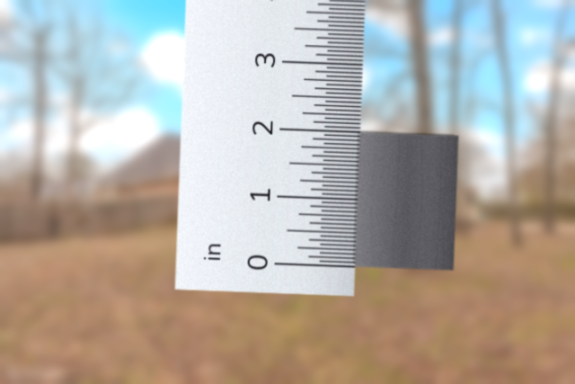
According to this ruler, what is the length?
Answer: 2 in
